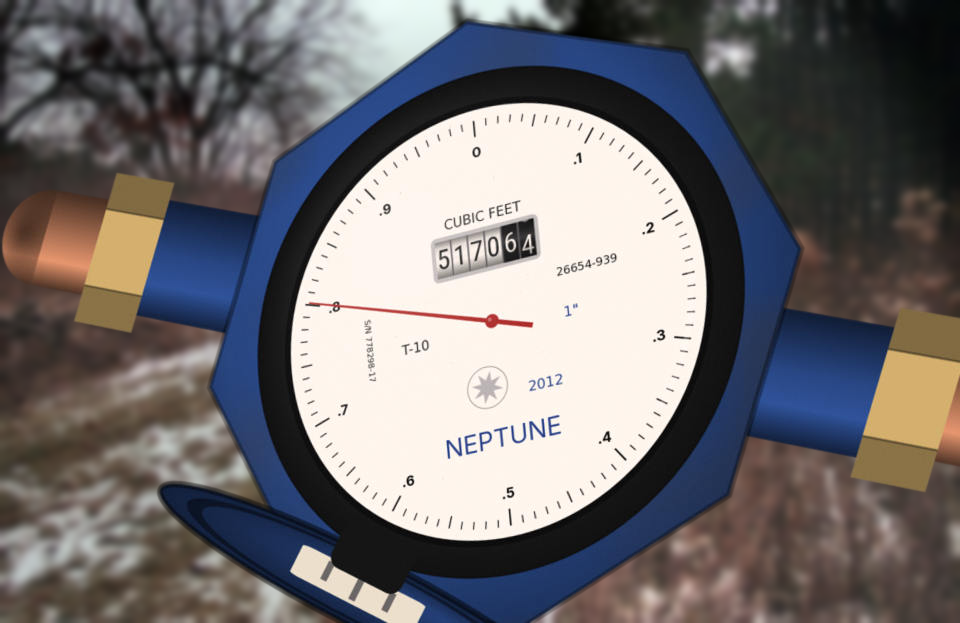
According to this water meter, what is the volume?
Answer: 517063.80 ft³
